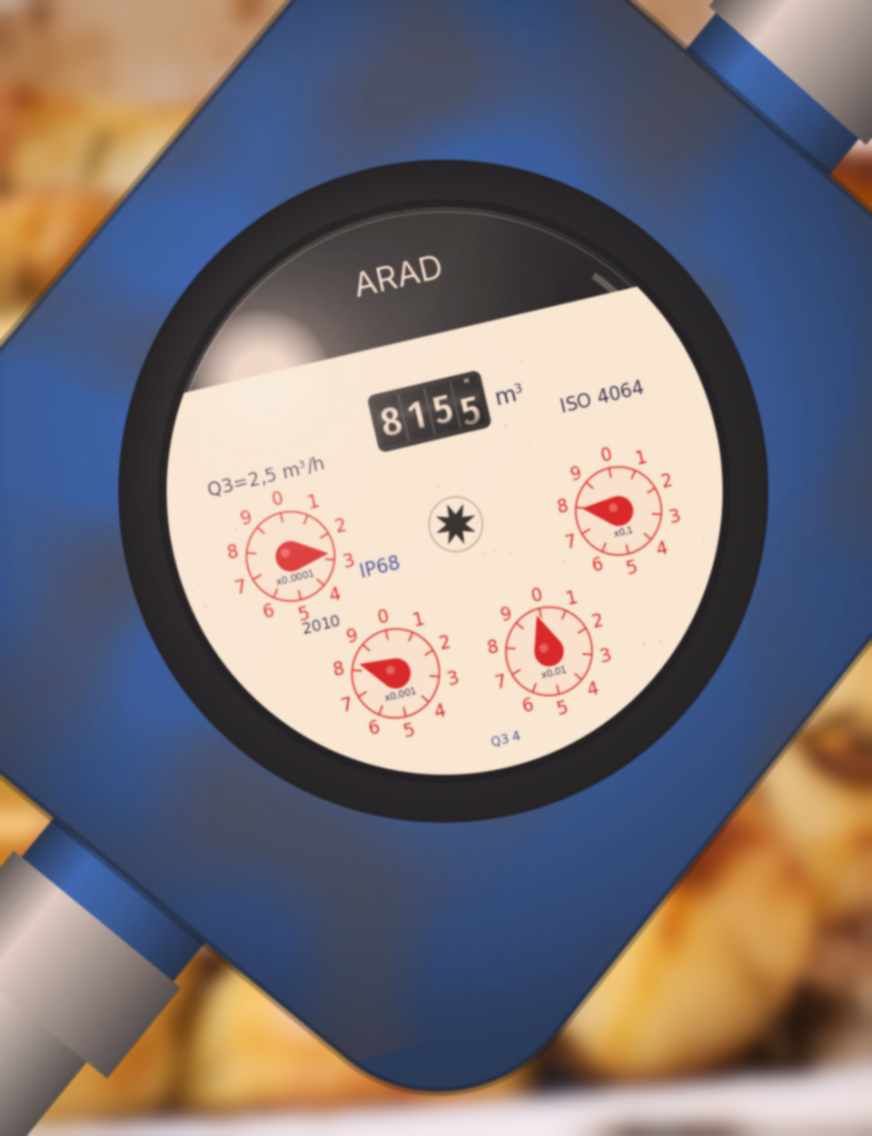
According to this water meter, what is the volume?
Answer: 8154.7982 m³
